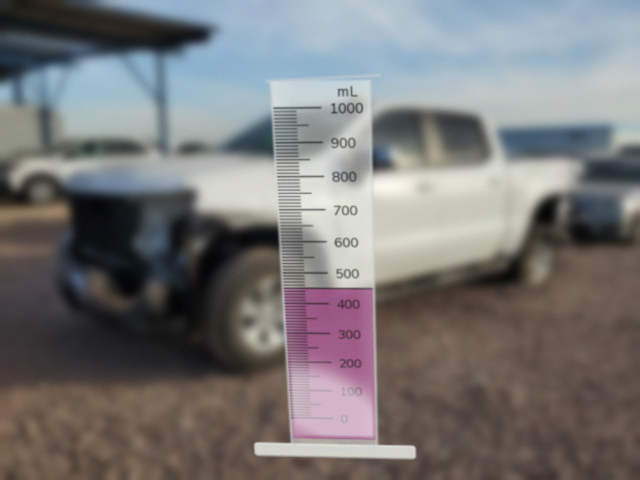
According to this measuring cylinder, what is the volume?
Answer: 450 mL
